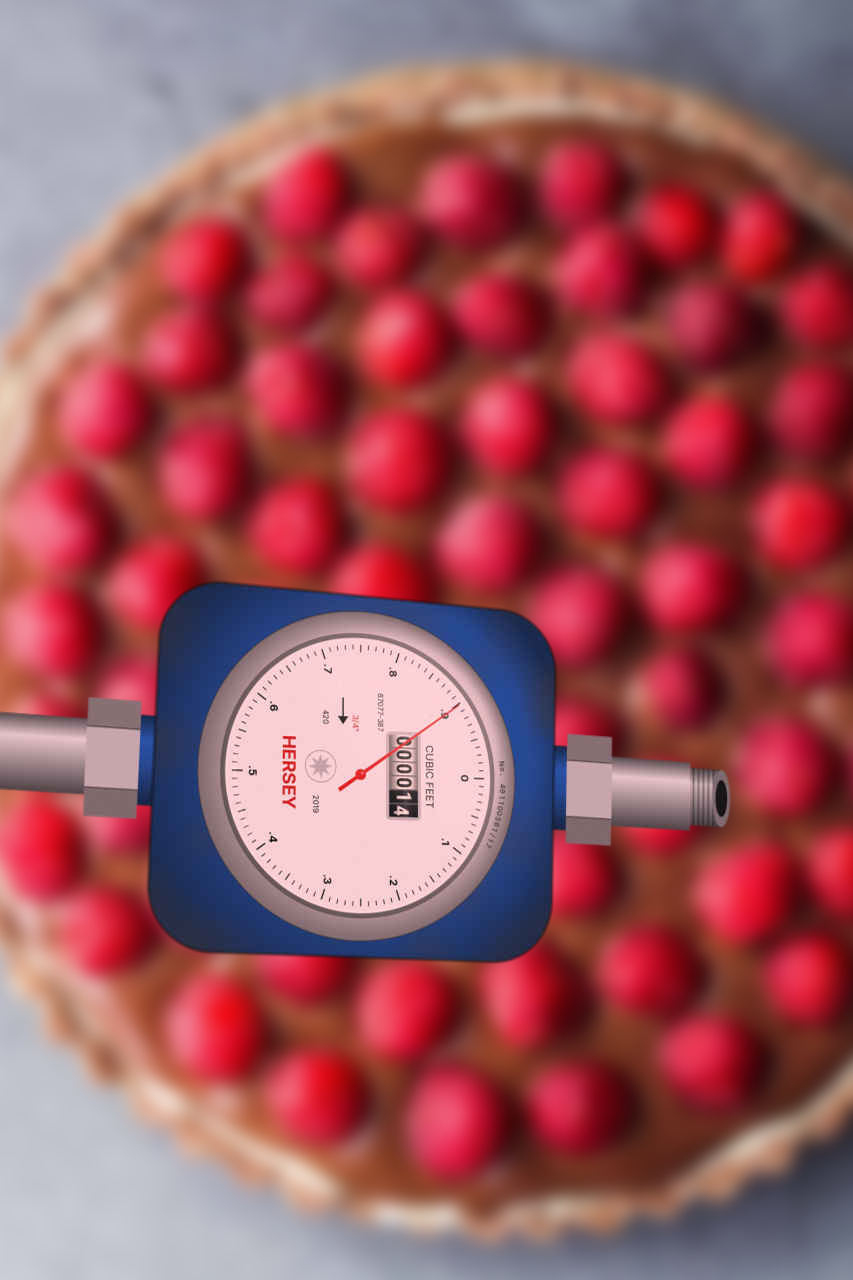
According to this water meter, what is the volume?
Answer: 13.90 ft³
